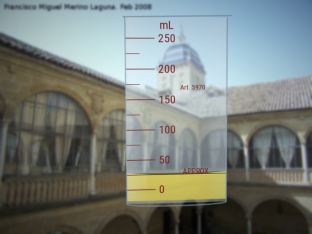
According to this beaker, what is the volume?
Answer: 25 mL
